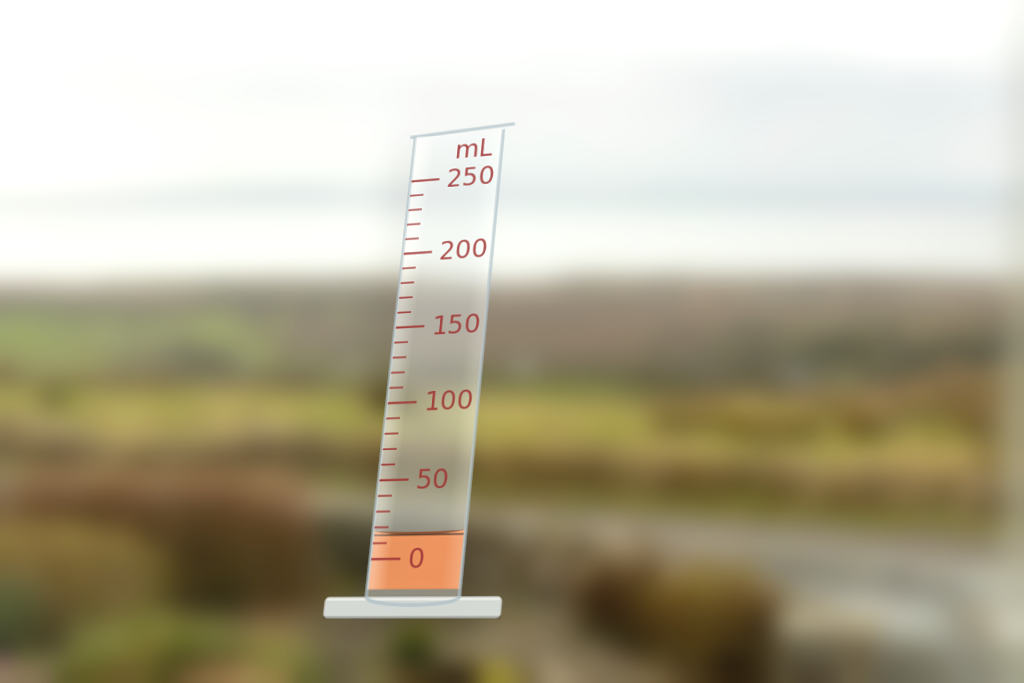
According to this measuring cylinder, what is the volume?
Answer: 15 mL
